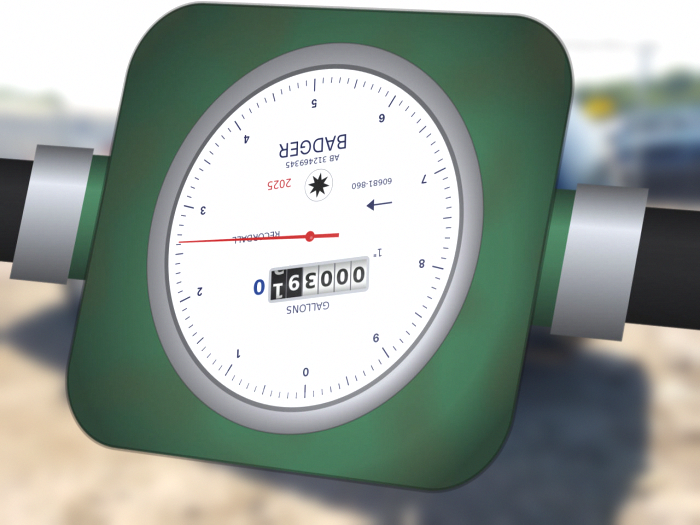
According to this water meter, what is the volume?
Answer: 3912.6 gal
